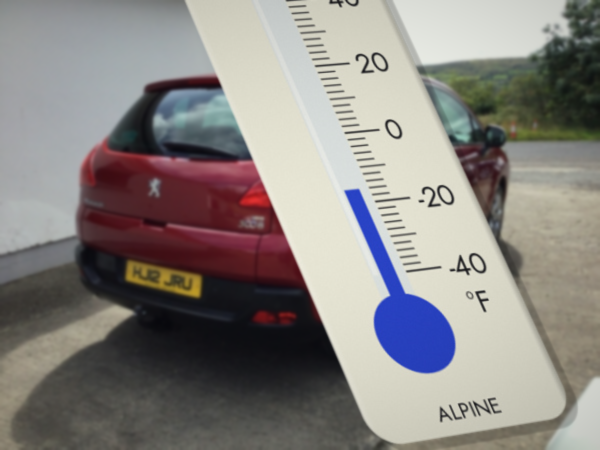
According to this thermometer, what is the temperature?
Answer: -16 °F
